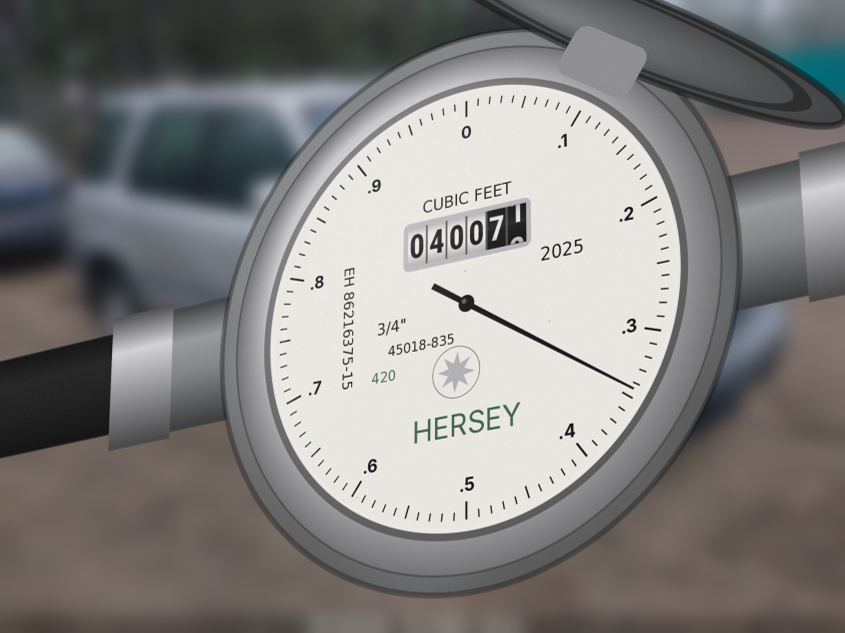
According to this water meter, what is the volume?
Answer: 40071.34 ft³
